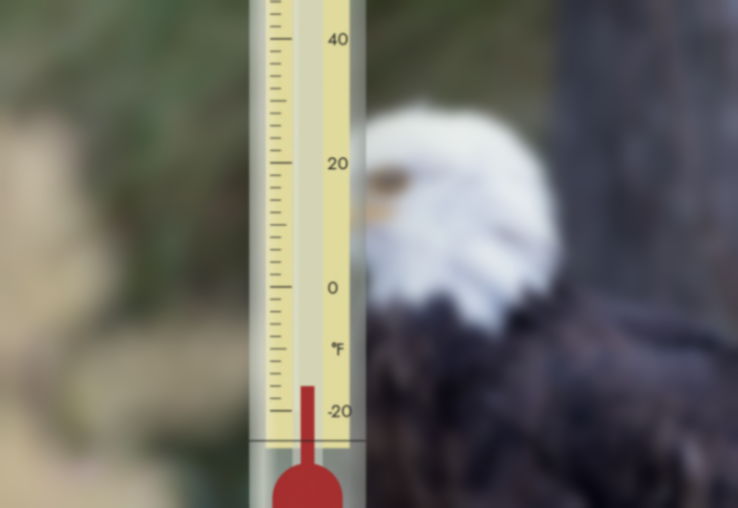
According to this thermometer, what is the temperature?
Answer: -16 °F
